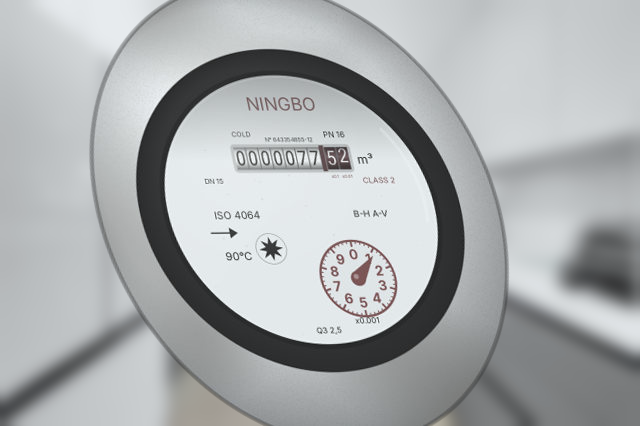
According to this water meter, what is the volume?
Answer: 77.521 m³
